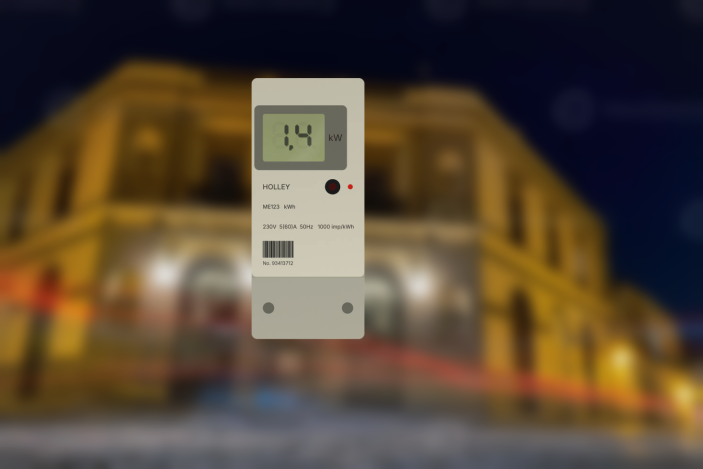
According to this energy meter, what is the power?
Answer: 1.4 kW
